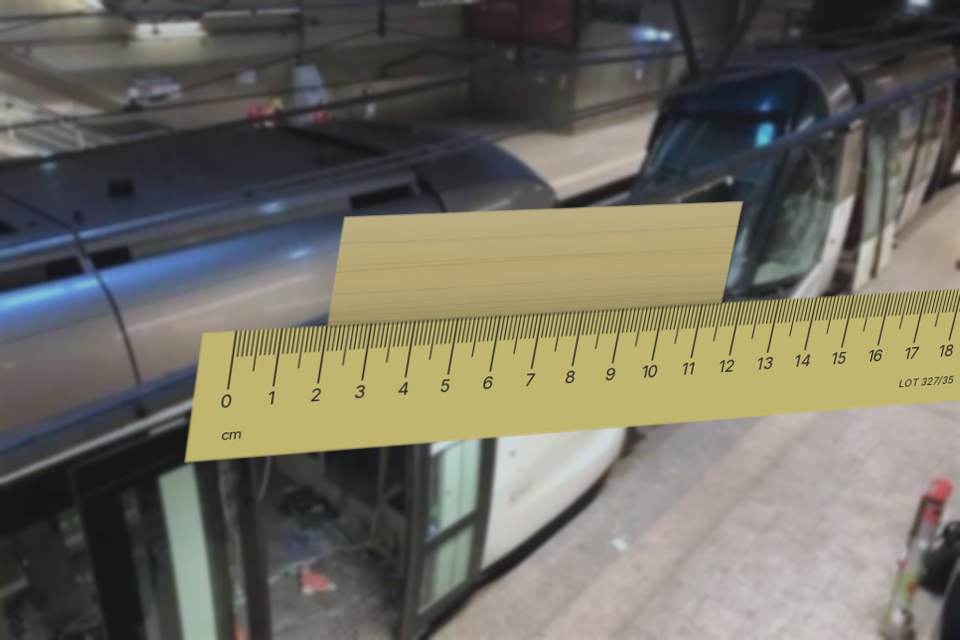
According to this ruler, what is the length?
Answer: 9.5 cm
